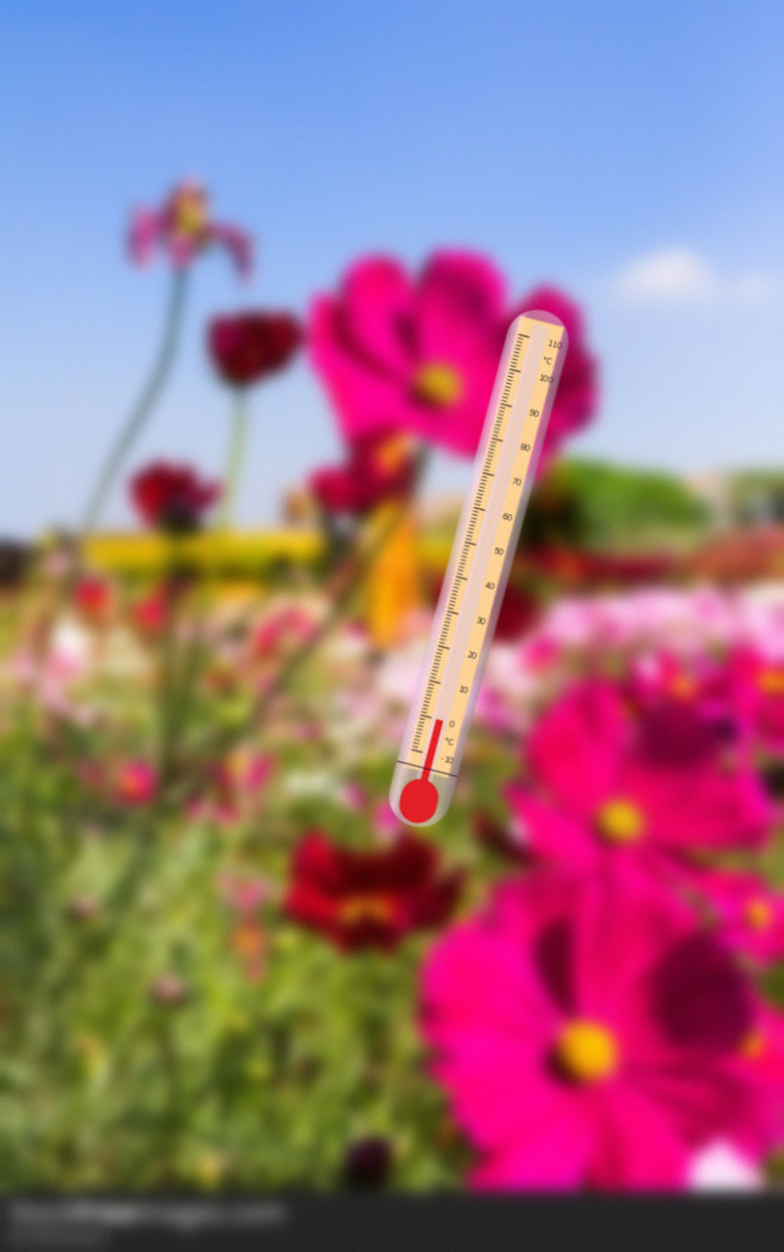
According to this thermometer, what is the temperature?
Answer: 0 °C
